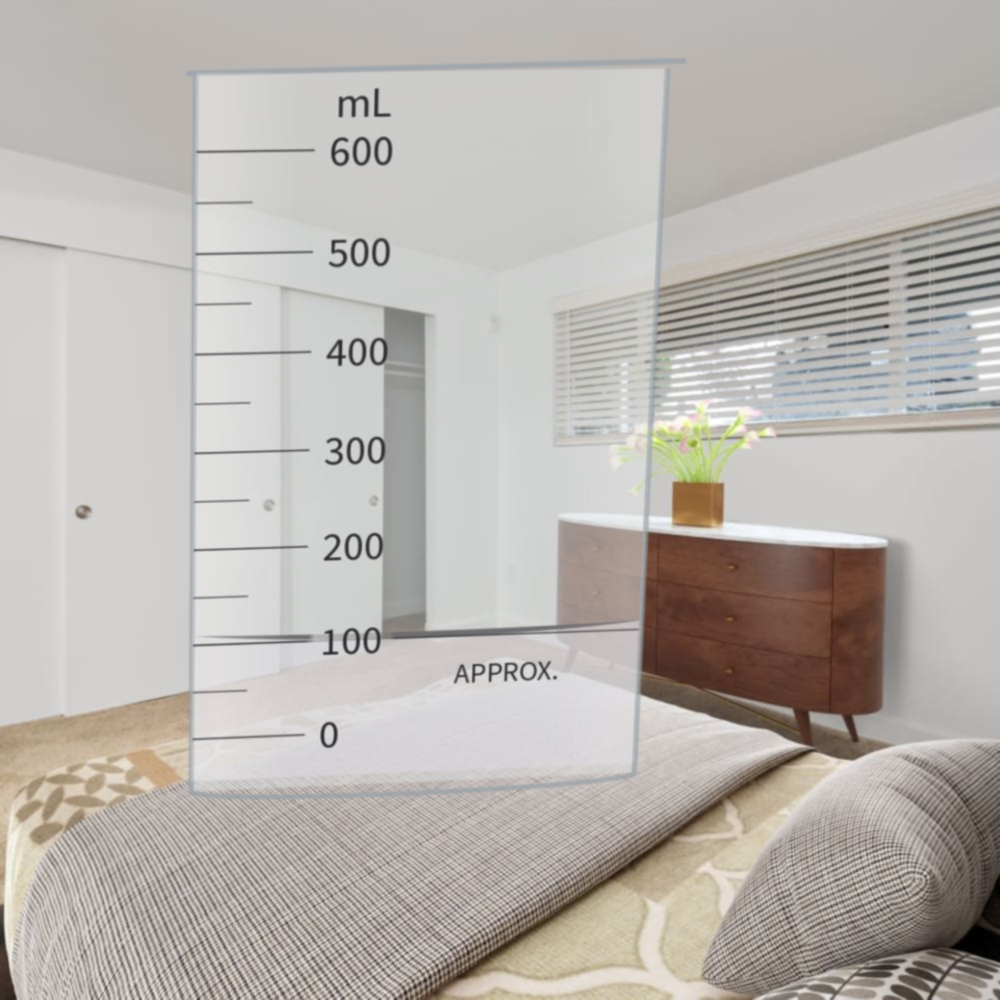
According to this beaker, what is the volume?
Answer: 100 mL
